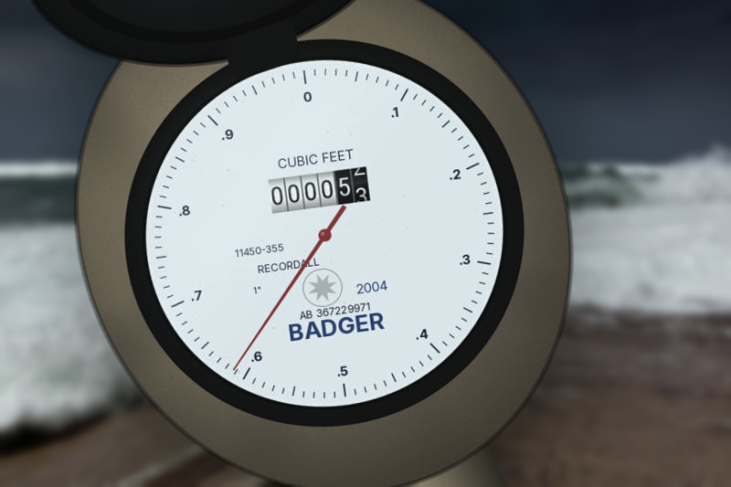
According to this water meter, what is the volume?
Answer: 52.61 ft³
